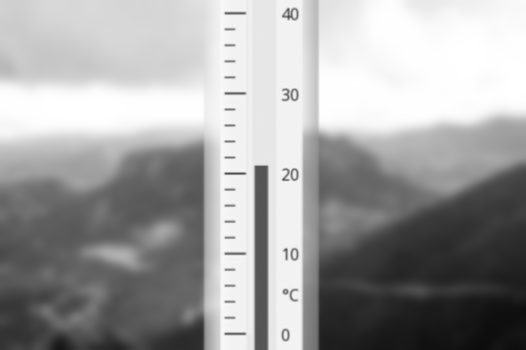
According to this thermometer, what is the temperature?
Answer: 21 °C
